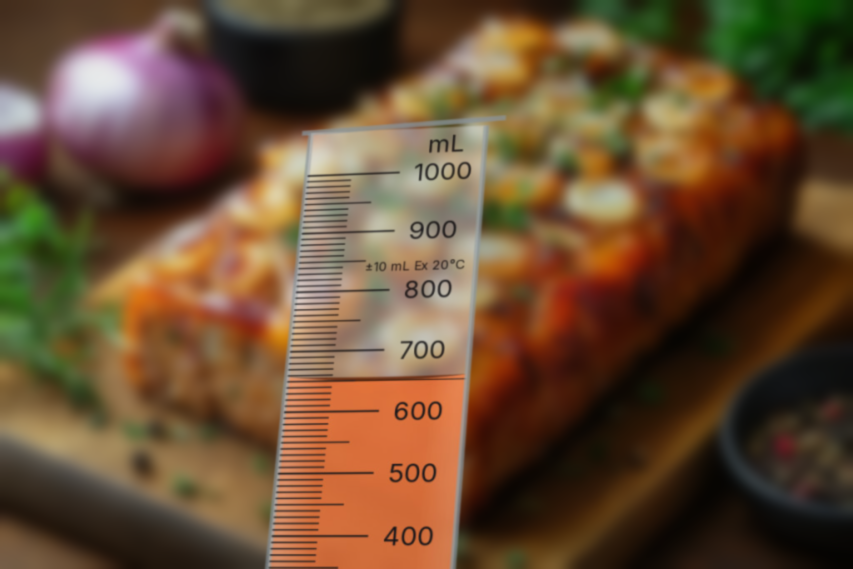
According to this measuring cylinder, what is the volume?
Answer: 650 mL
